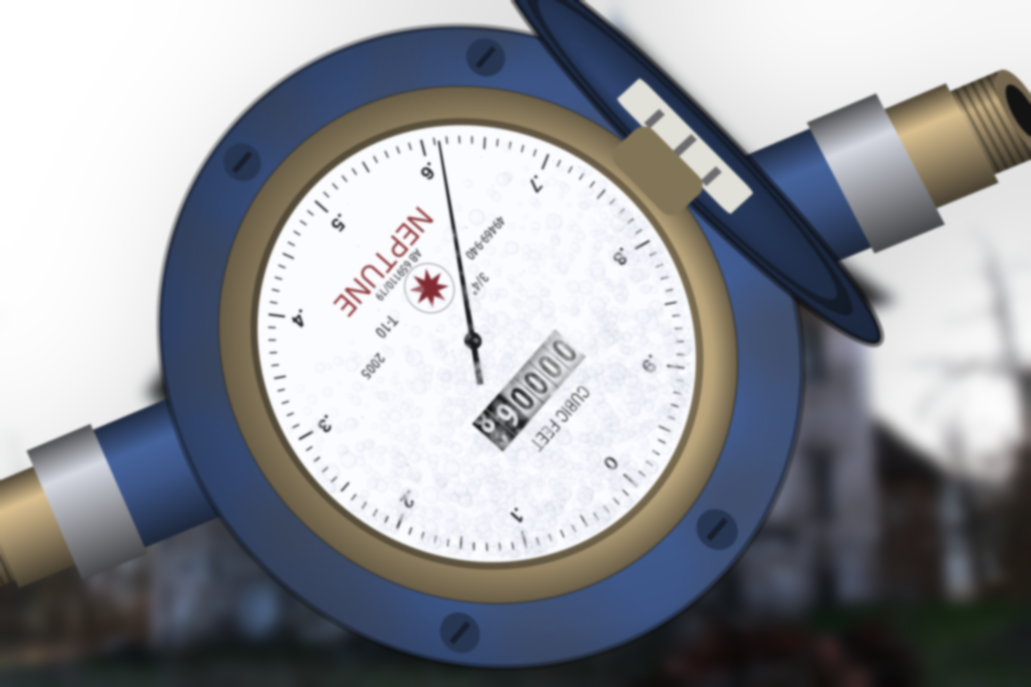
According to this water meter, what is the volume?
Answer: 67.61 ft³
